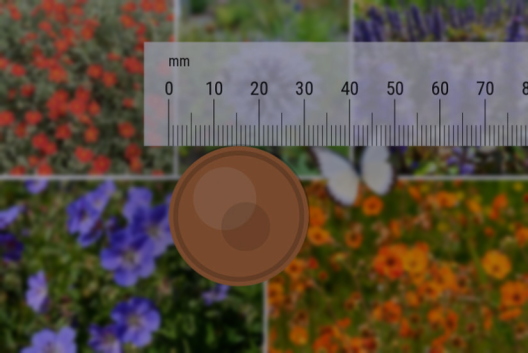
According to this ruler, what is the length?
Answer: 31 mm
